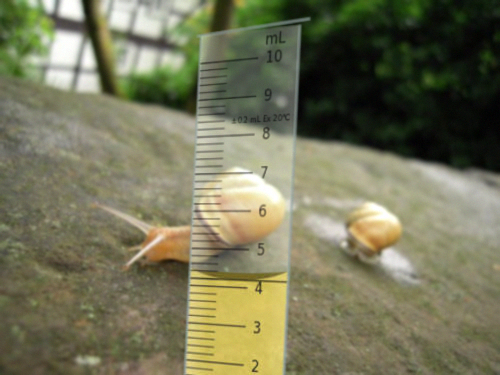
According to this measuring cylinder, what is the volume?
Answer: 4.2 mL
